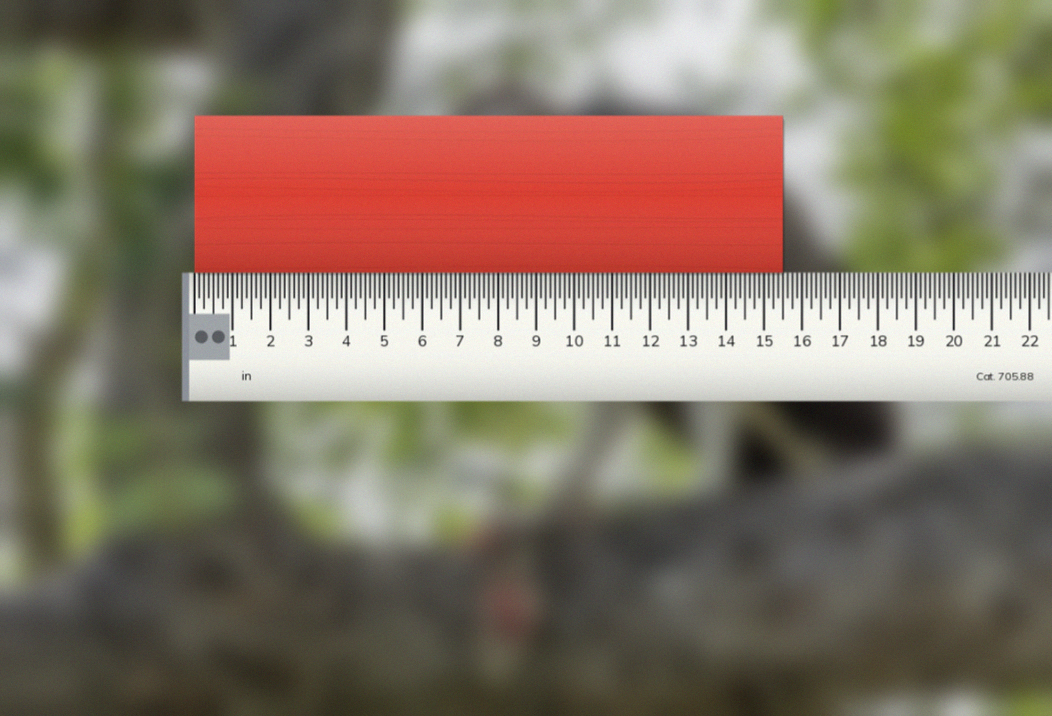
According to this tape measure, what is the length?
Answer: 15.5 in
